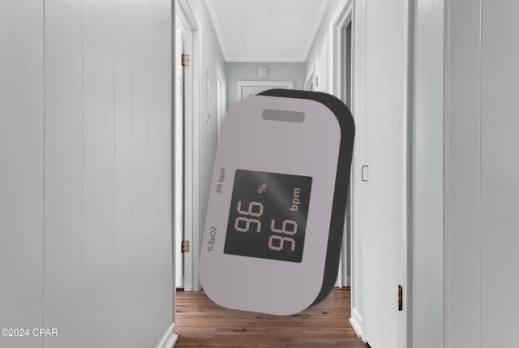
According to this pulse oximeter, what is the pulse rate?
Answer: 96 bpm
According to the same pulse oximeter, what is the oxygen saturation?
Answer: 96 %
